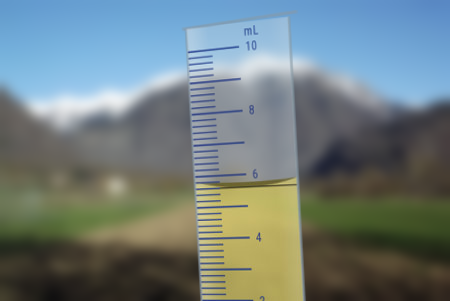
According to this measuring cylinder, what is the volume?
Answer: 5.6 mL
